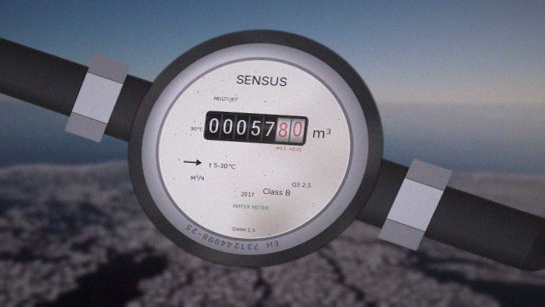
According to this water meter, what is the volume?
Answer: 57.80 m³
